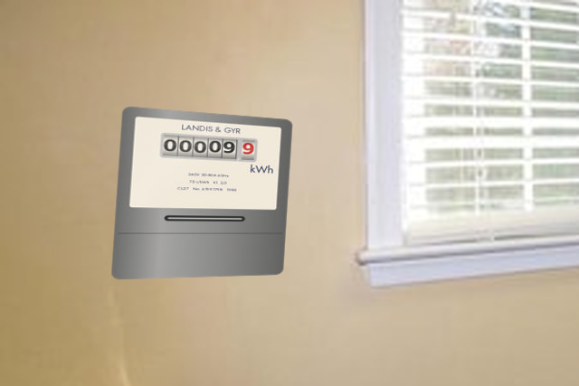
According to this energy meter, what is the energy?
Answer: 9.9 kWh
